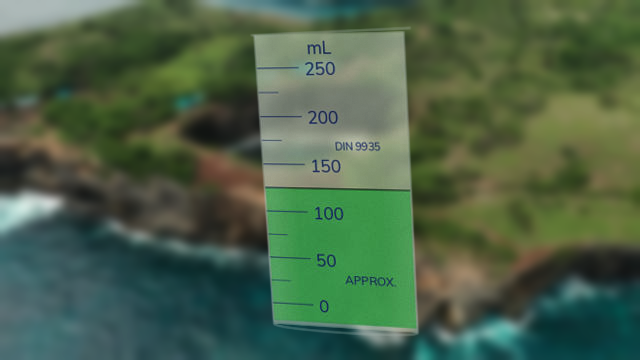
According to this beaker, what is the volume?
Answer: 125 mL
